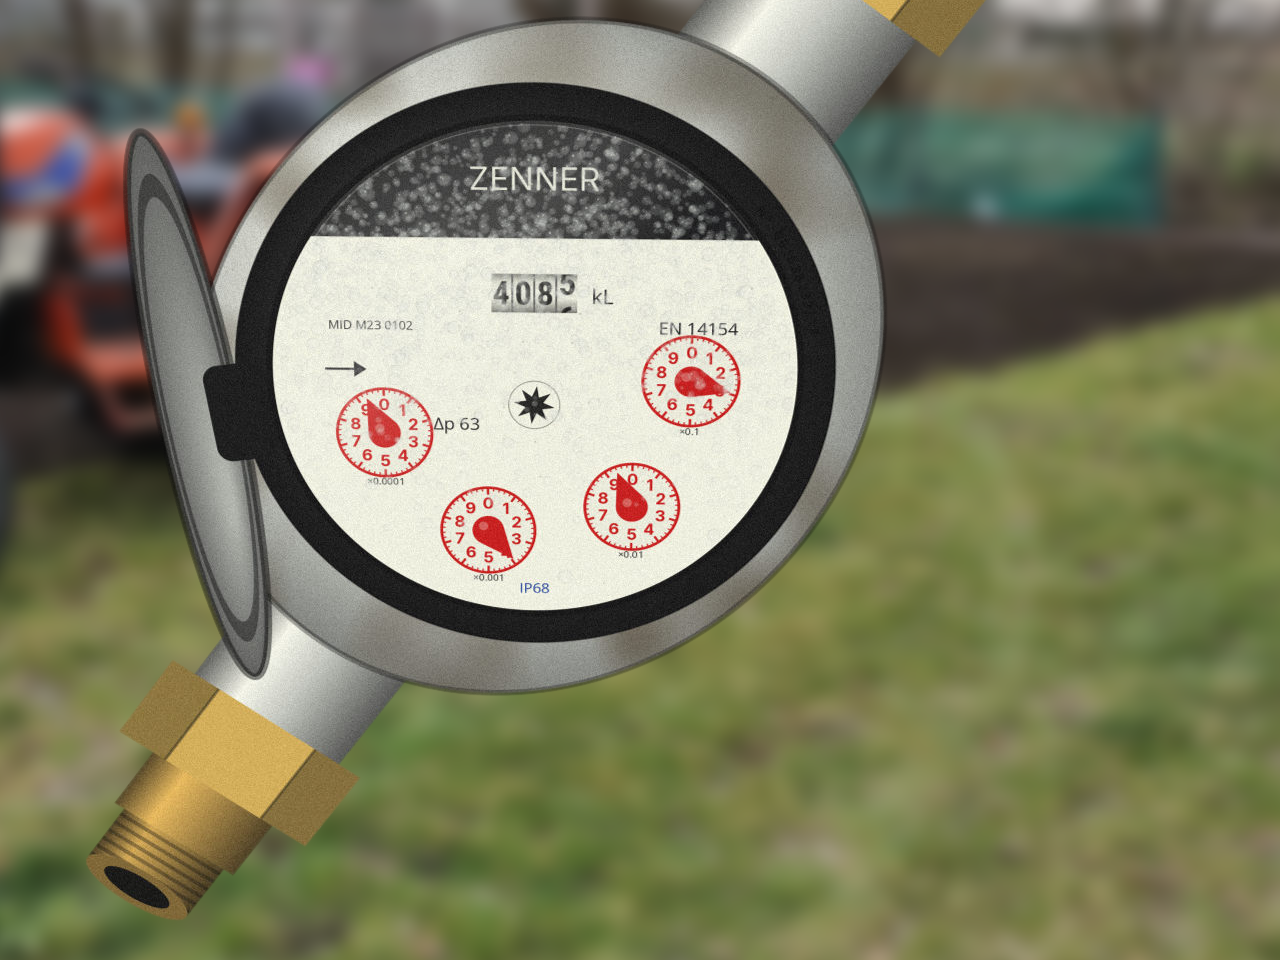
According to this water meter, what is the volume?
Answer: 4085.2939 kL
